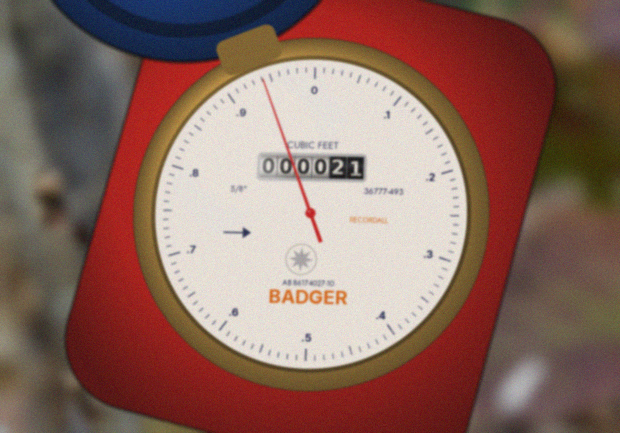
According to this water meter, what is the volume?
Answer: 20.94 ft³
